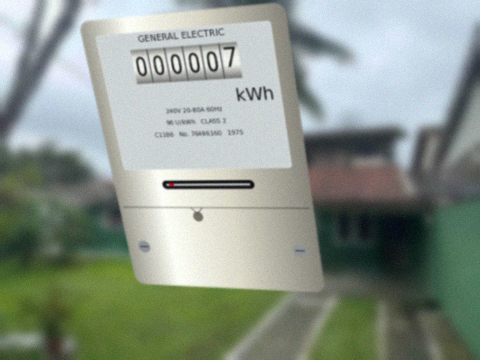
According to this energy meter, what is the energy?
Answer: 7 kWh
